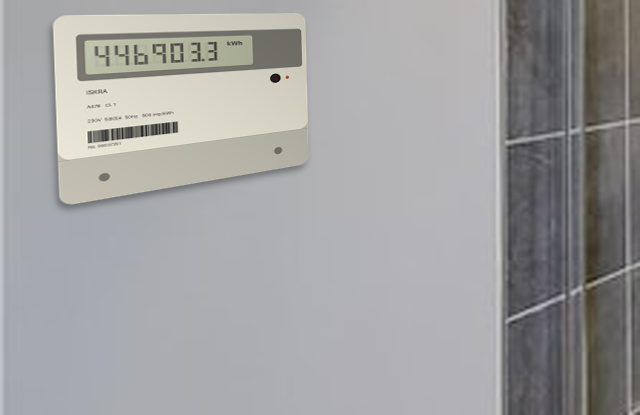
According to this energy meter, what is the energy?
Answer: 446903.3 kWh
